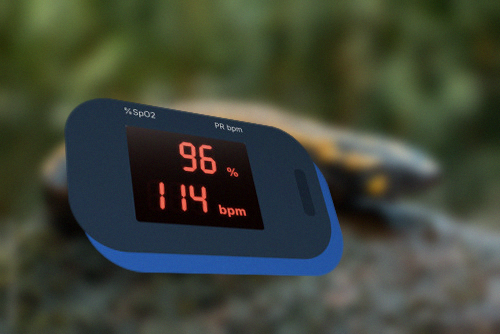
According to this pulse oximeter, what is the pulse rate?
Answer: 114 bpm
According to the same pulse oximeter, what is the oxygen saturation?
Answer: 96 %
